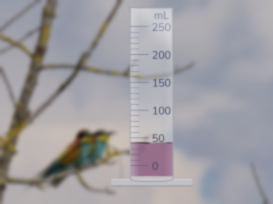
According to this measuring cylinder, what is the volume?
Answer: 40 mL
